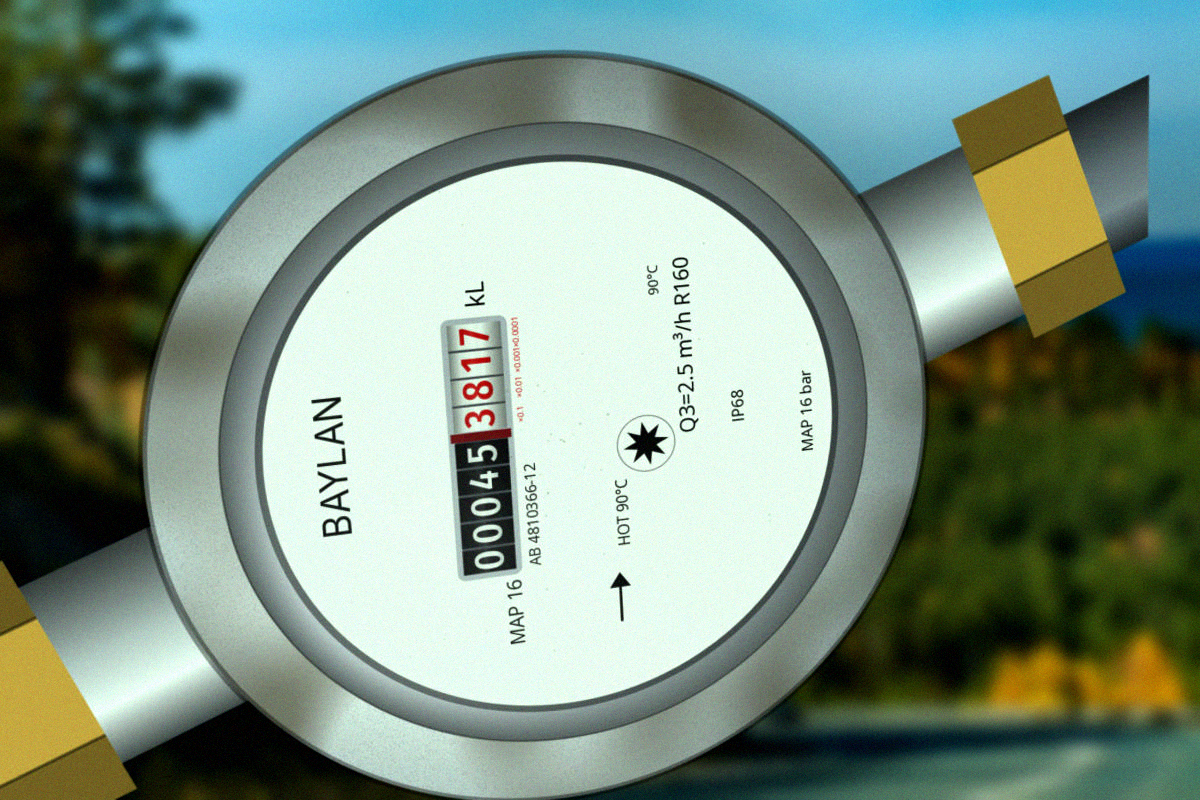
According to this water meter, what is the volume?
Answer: 45.3817 kL
